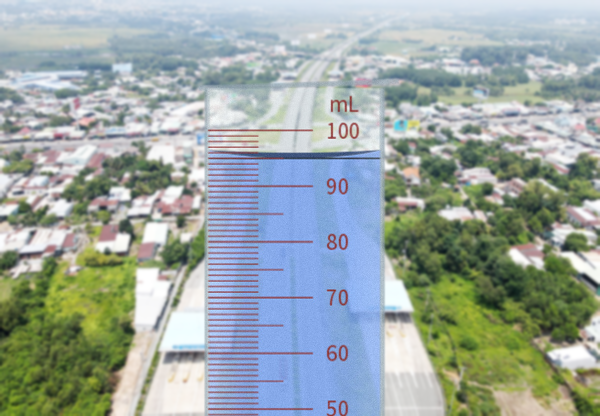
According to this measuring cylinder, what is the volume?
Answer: 95 mL
